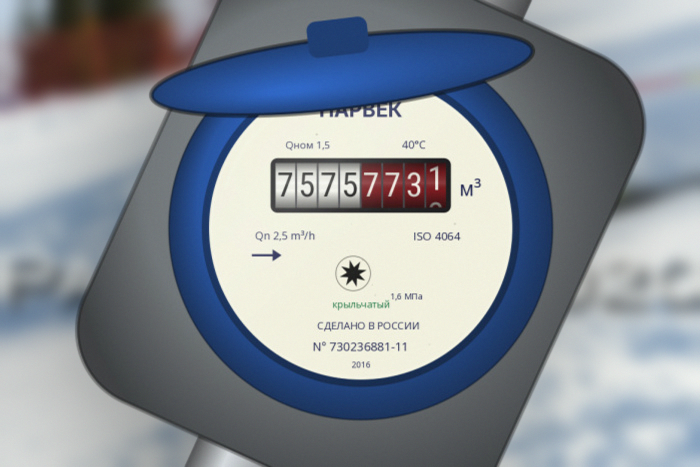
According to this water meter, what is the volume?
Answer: 7575.7731 m³
